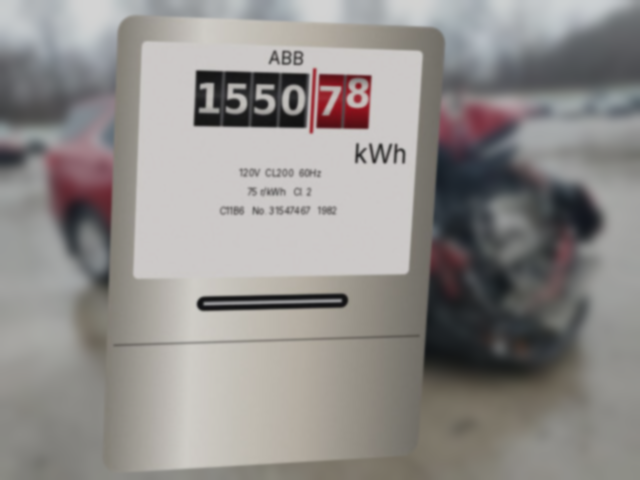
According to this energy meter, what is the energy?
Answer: 1550.78 kWh
